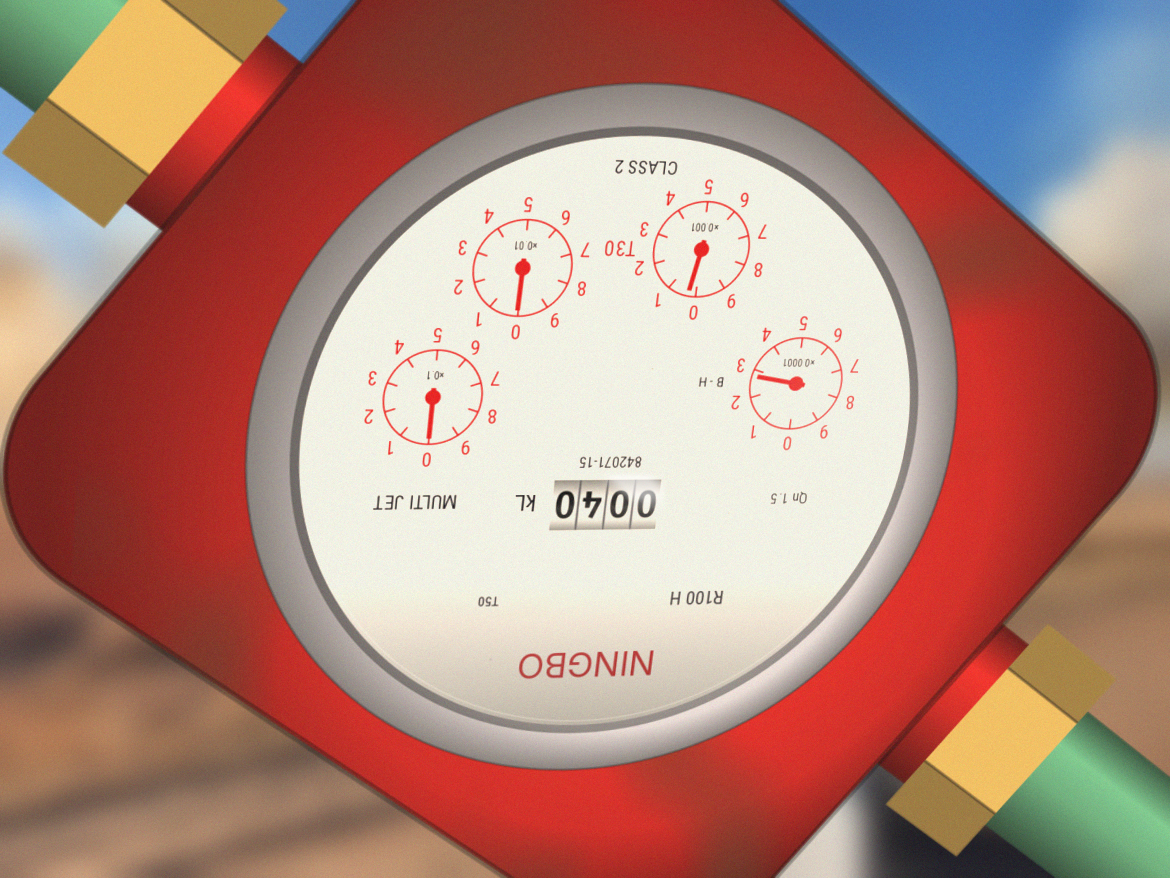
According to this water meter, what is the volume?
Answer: 40.0002 kL
